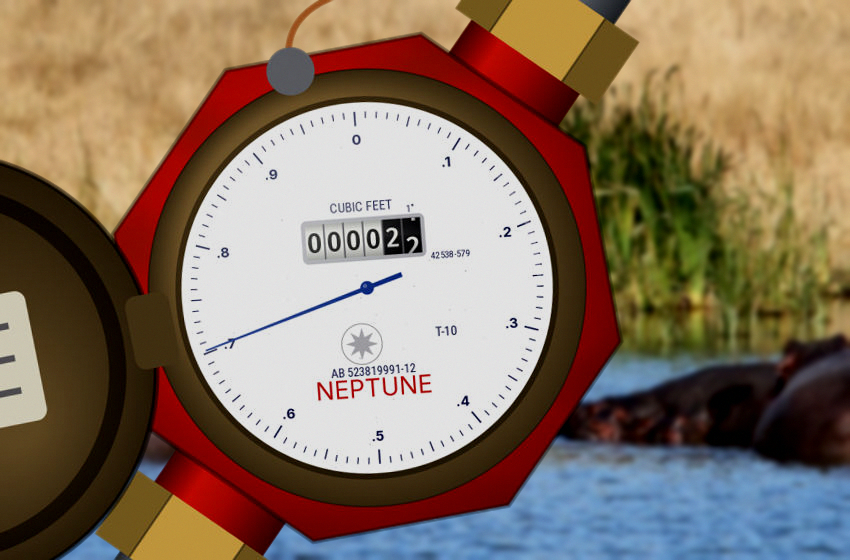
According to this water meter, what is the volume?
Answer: 21.70 ft³
